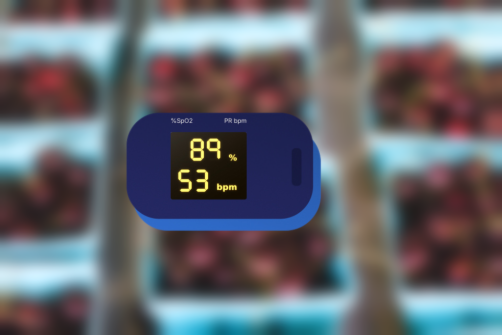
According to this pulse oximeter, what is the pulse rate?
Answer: 53 bpm
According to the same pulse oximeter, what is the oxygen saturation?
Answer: 89 %
